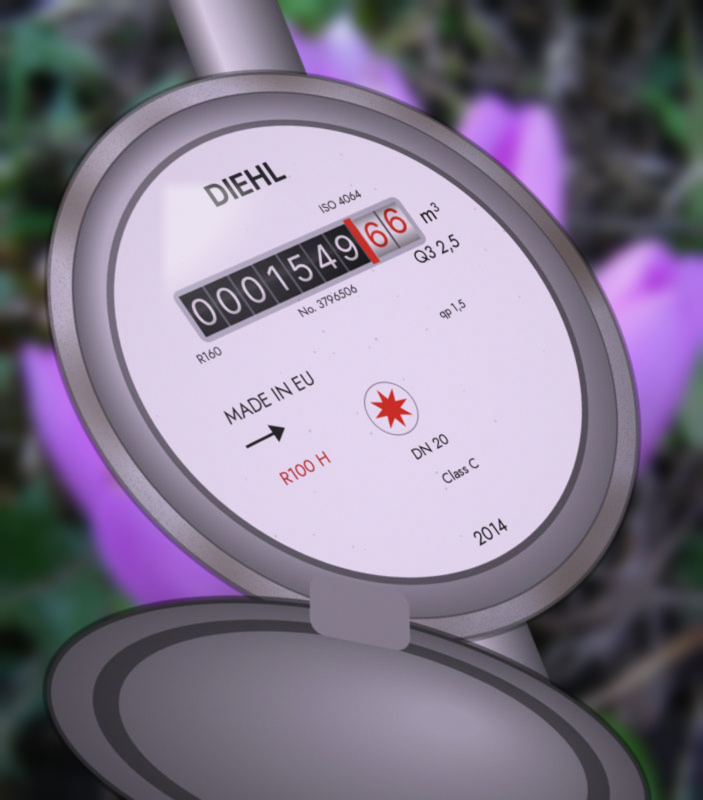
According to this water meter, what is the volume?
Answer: 1549.66 m³
